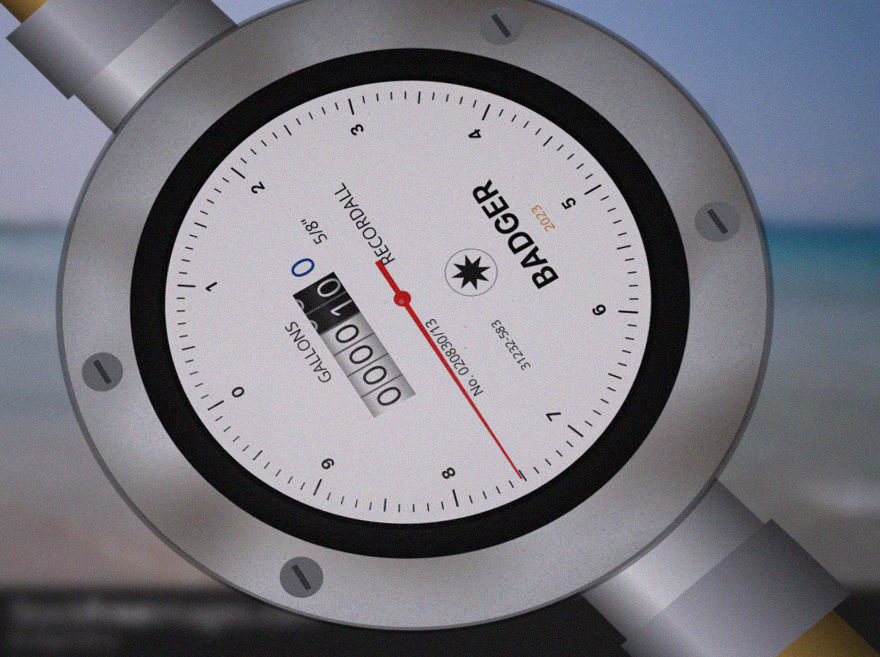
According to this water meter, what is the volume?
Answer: 97.5 gal
